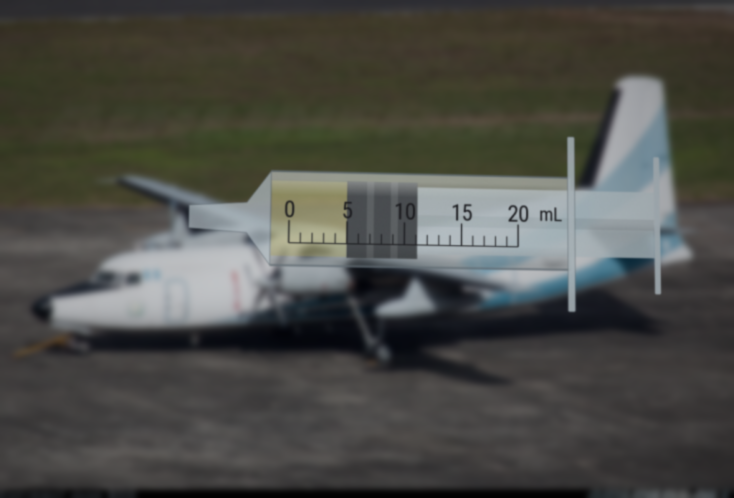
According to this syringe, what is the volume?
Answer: 5 mL
